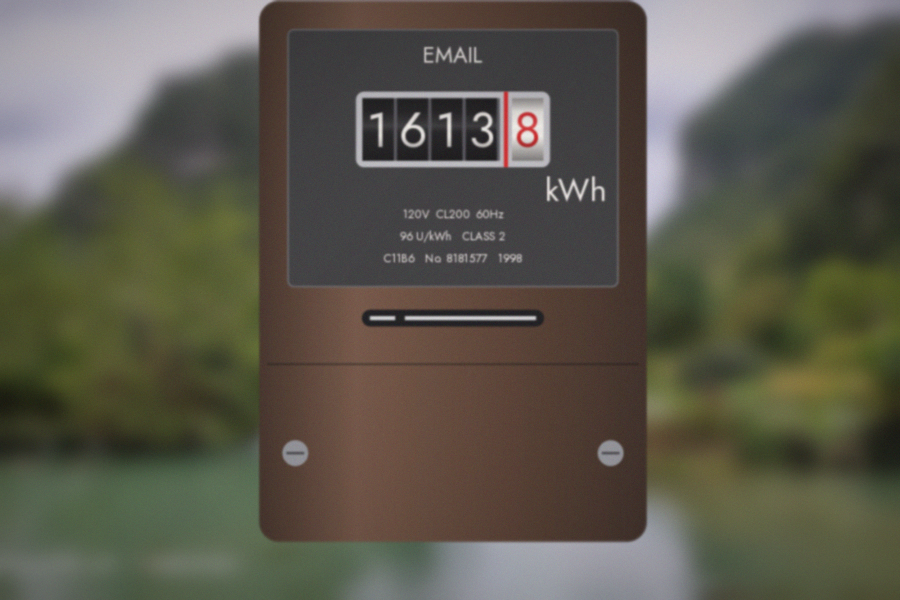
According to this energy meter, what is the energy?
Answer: 1613.8 kWh
